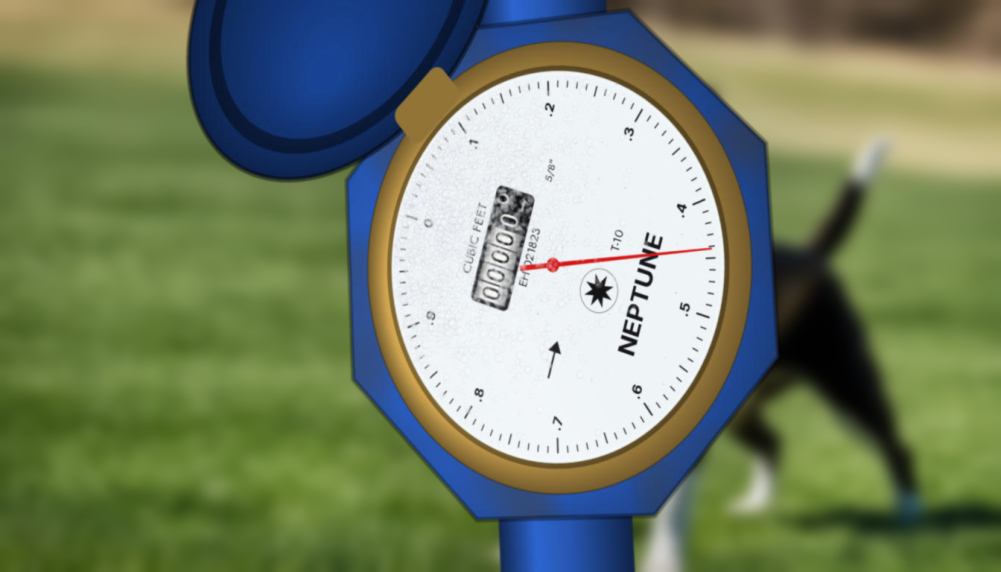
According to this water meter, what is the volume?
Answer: 6.44 ft³
